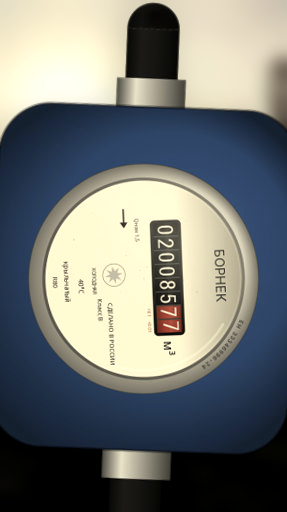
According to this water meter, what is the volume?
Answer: 20085.77 m³
